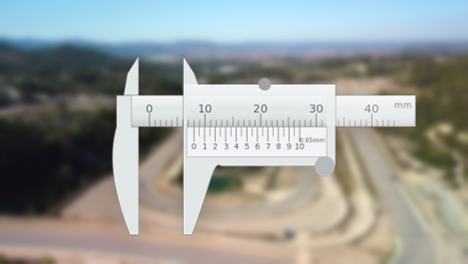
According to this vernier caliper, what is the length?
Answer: 8.0 mm
